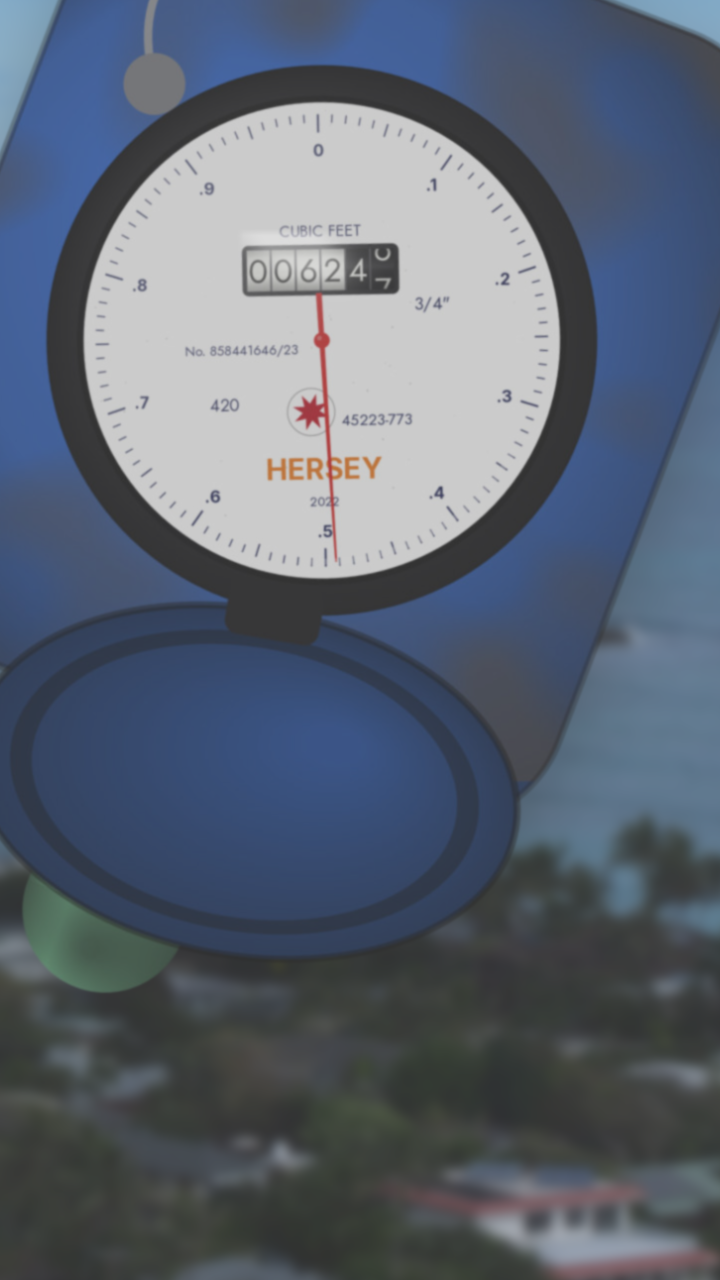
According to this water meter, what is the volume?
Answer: 6246.49 ft³
